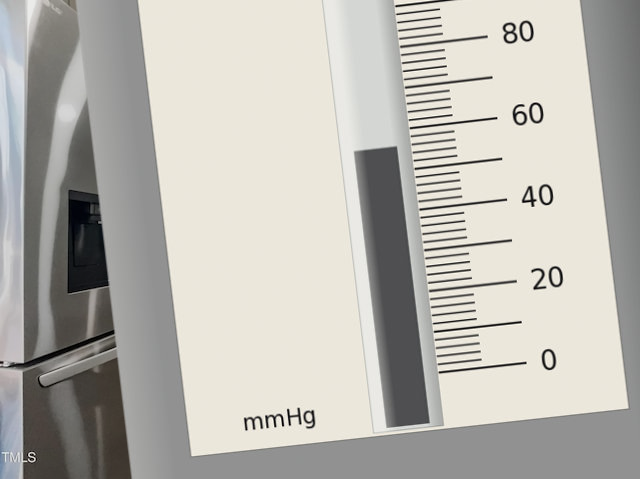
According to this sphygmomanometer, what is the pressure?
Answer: 56 mmHg
